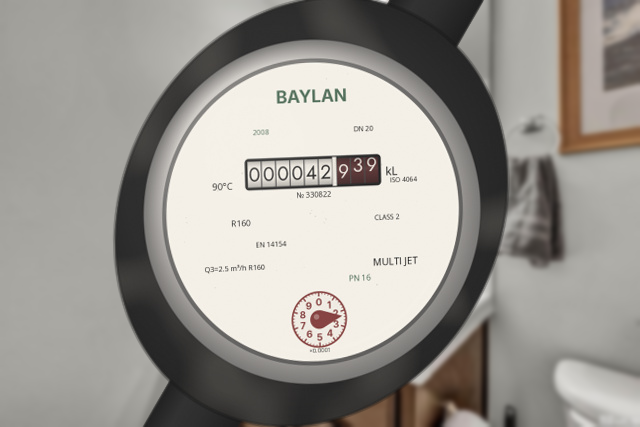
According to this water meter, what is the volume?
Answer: 42.9392 kL
